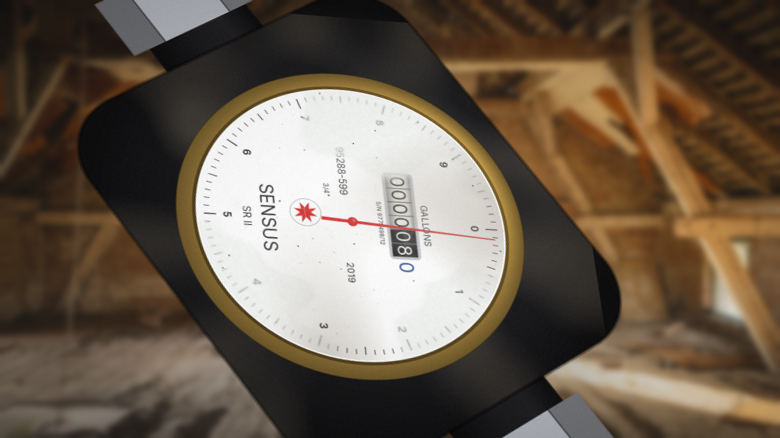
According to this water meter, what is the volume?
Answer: 80.1 gal
